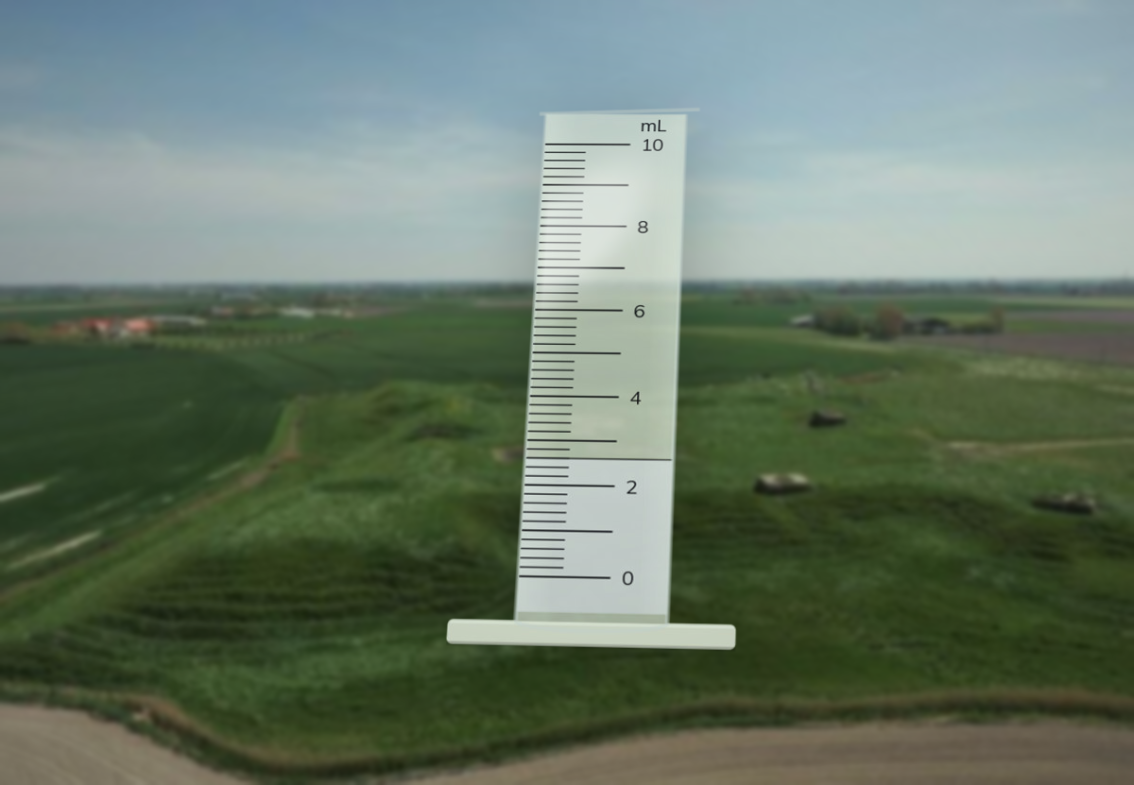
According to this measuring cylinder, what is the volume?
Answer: 2.6 mL
